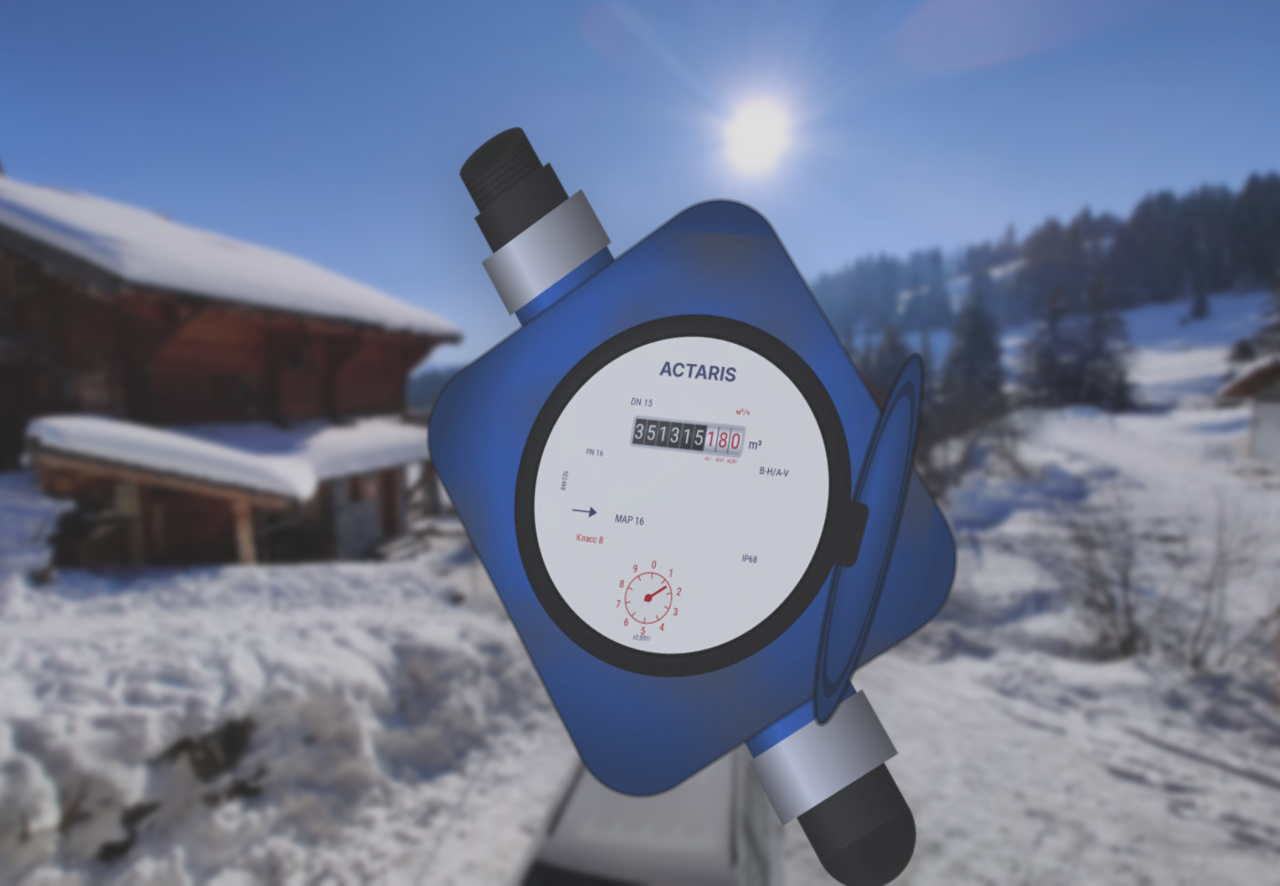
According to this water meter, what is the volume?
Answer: 351315.1801 m³
